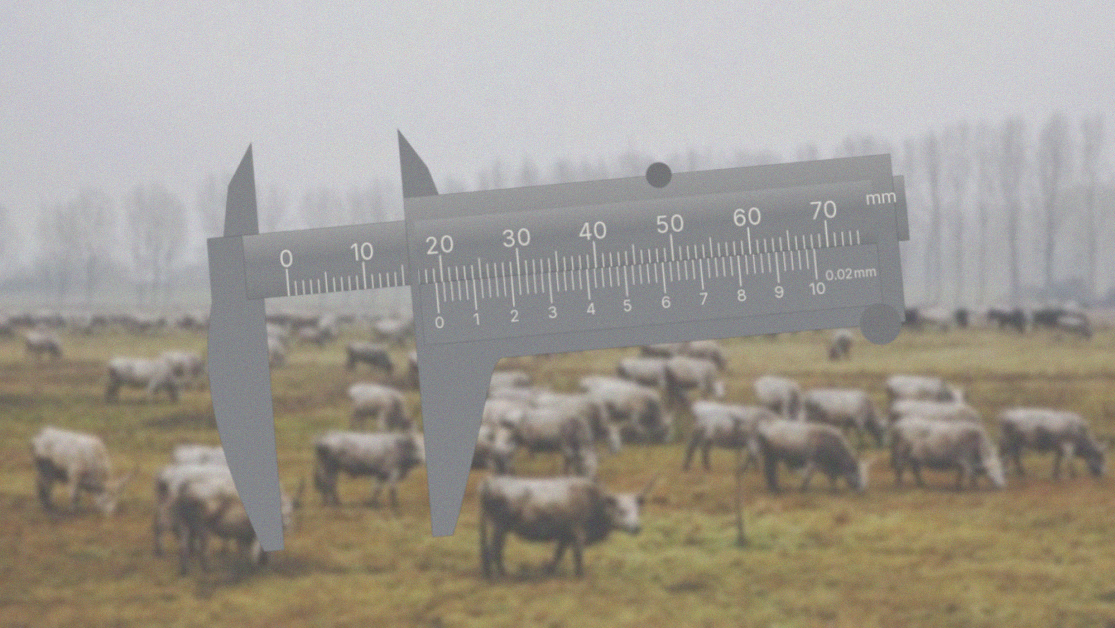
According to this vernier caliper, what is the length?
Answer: 19.2 mm
